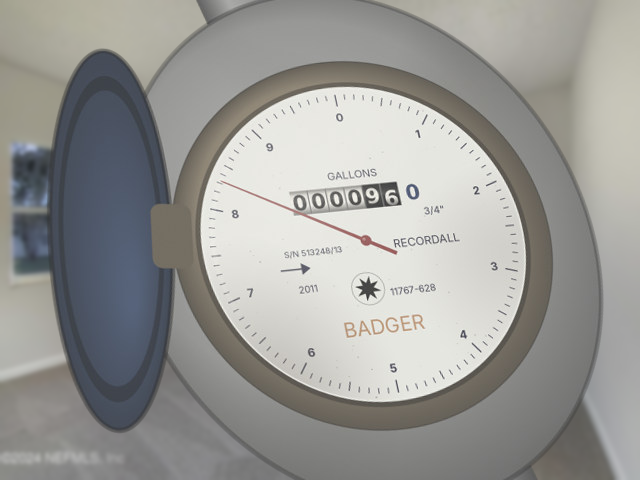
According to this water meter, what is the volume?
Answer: 958.3 gal
